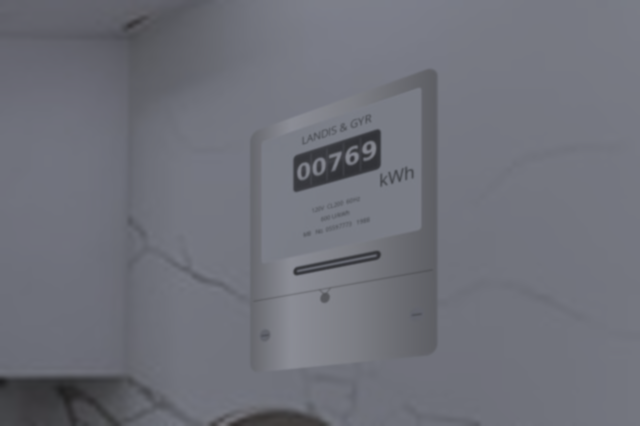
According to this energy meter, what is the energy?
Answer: 769 kWh
